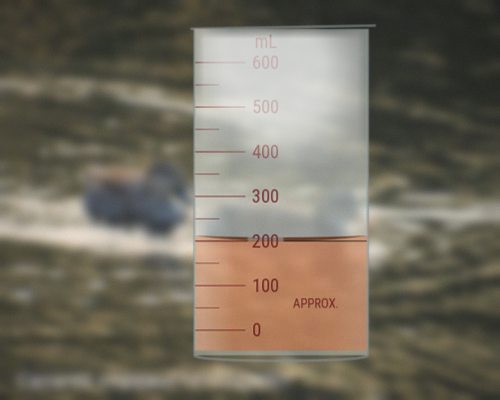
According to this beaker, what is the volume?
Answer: 200 mL
